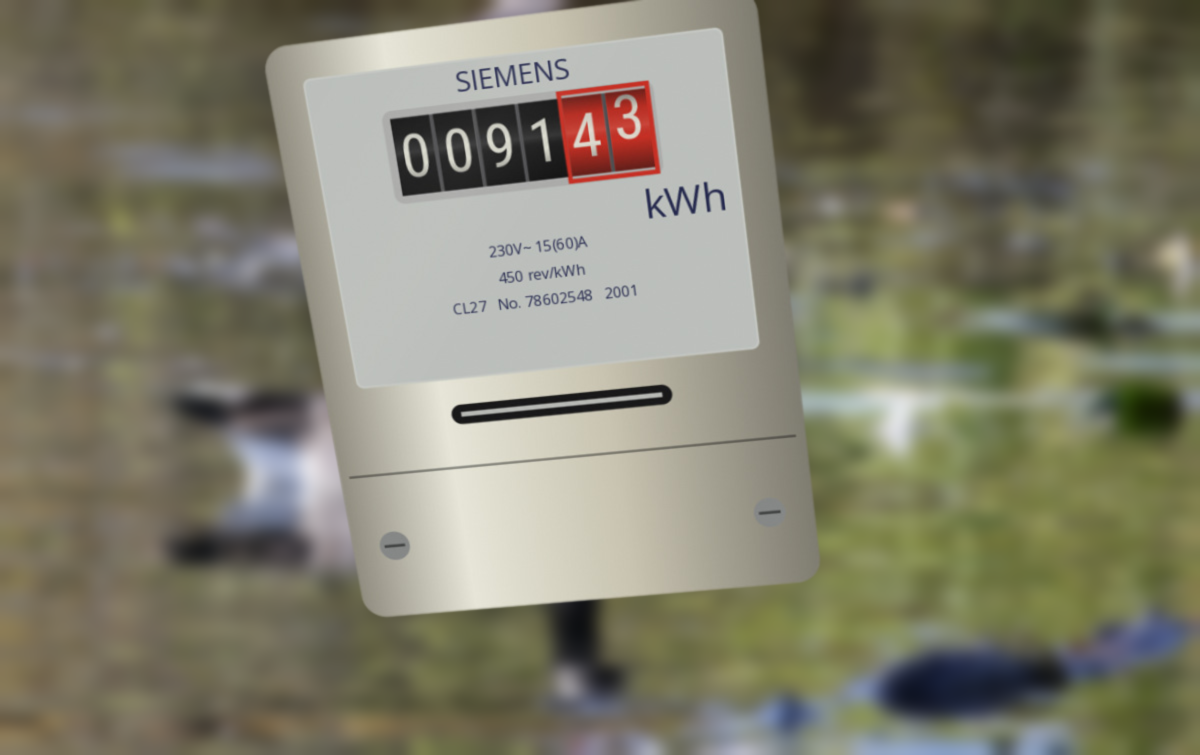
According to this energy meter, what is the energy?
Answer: 91.43 kWh
